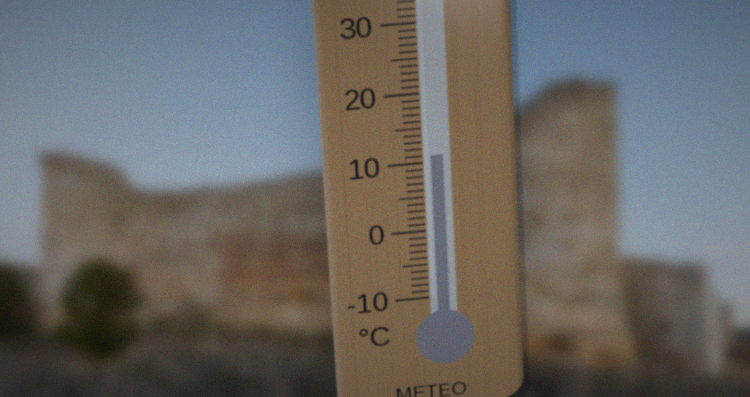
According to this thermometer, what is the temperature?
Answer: 11 °C
